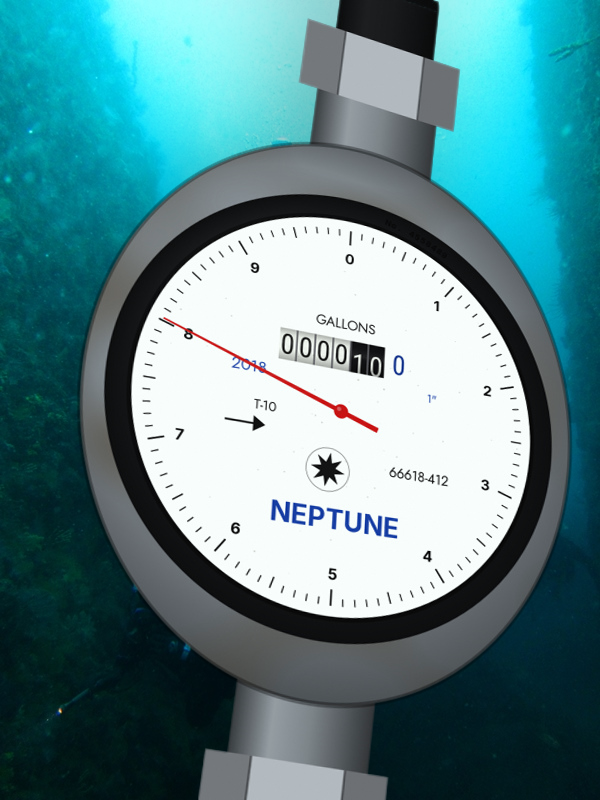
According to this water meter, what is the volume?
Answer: 98.0 gal
